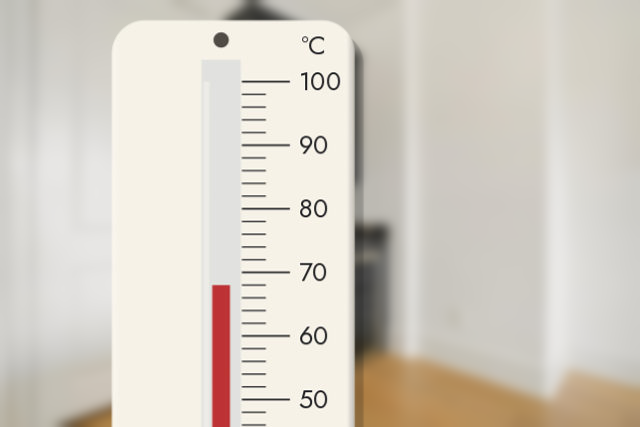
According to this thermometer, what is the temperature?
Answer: 68 °C
